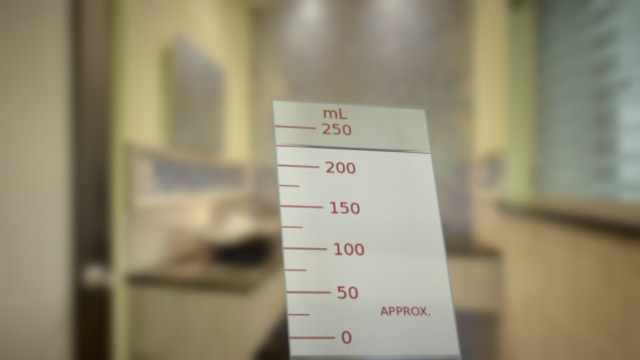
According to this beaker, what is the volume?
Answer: 225 mL
